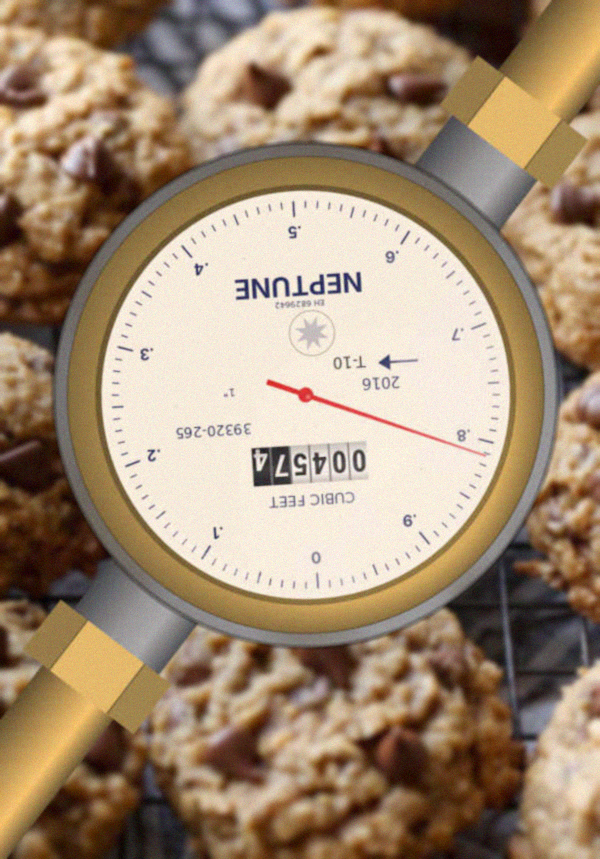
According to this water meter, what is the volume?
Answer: 4573.81 ft³
